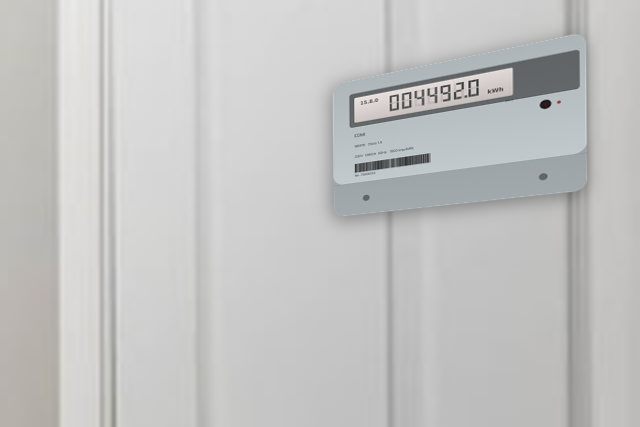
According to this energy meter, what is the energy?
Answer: 4492.0 kWh
